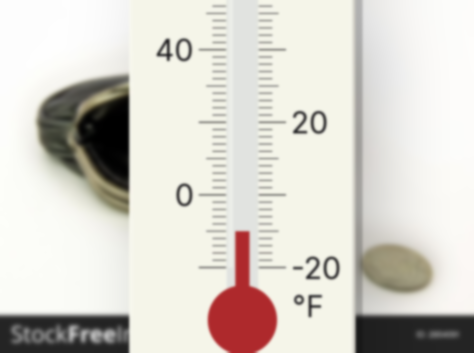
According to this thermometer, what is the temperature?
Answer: -10 °F
